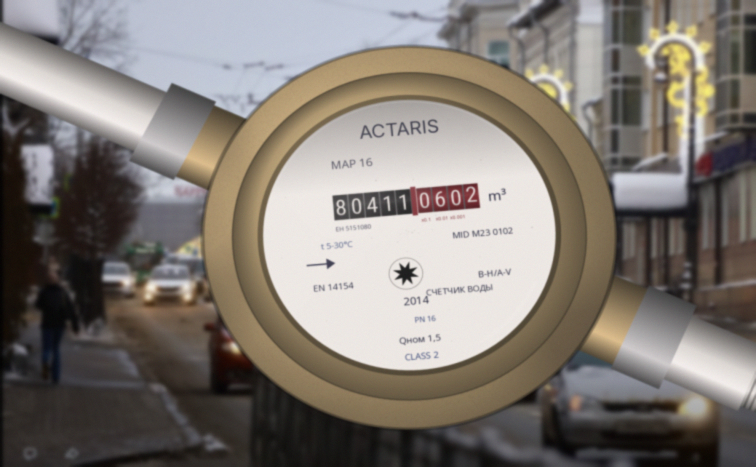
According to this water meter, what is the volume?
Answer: 80411.0602 m³
